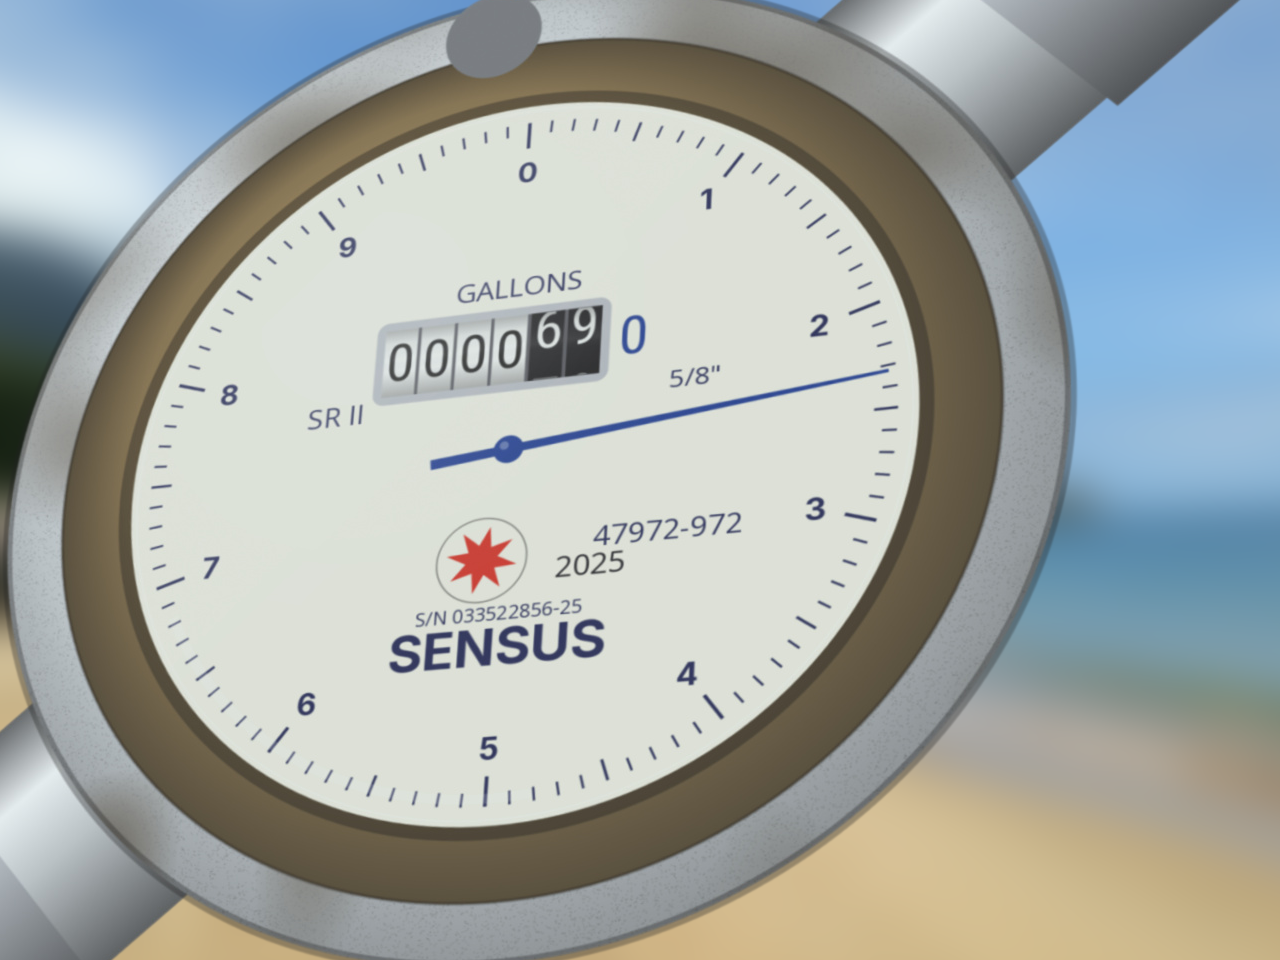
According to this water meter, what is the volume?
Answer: 692.3 gal
